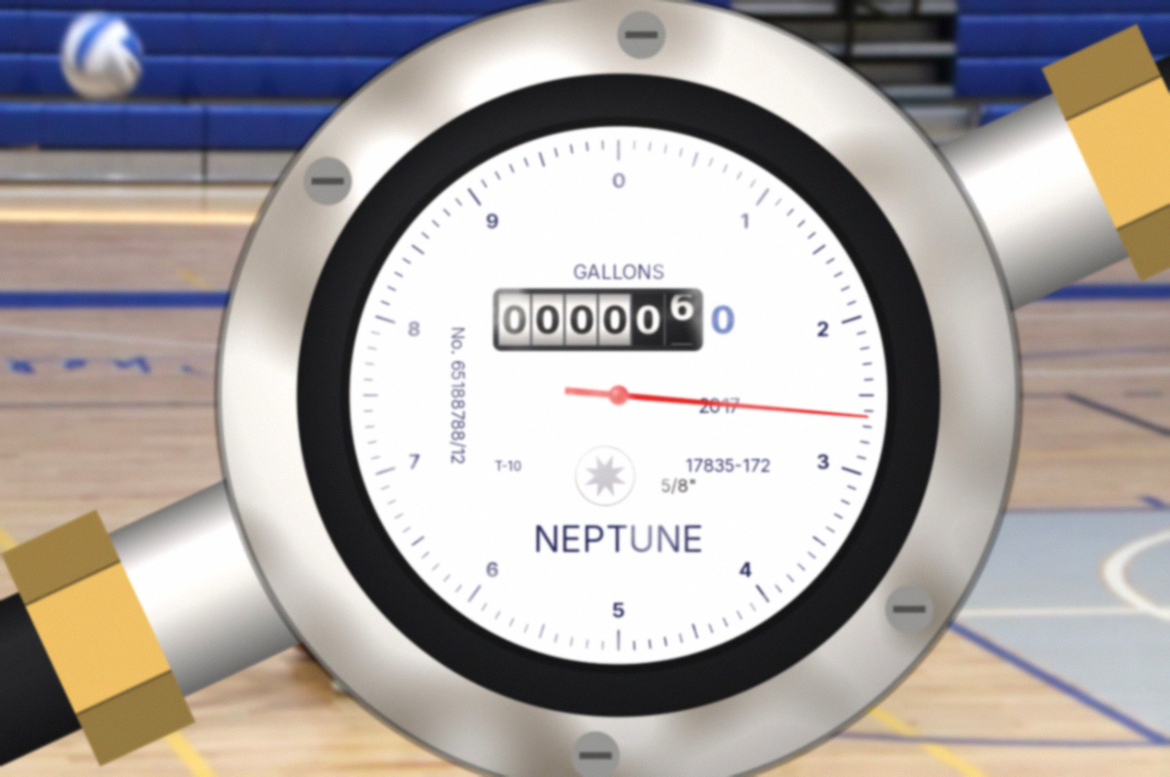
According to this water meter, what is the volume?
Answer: 62.6 gal
